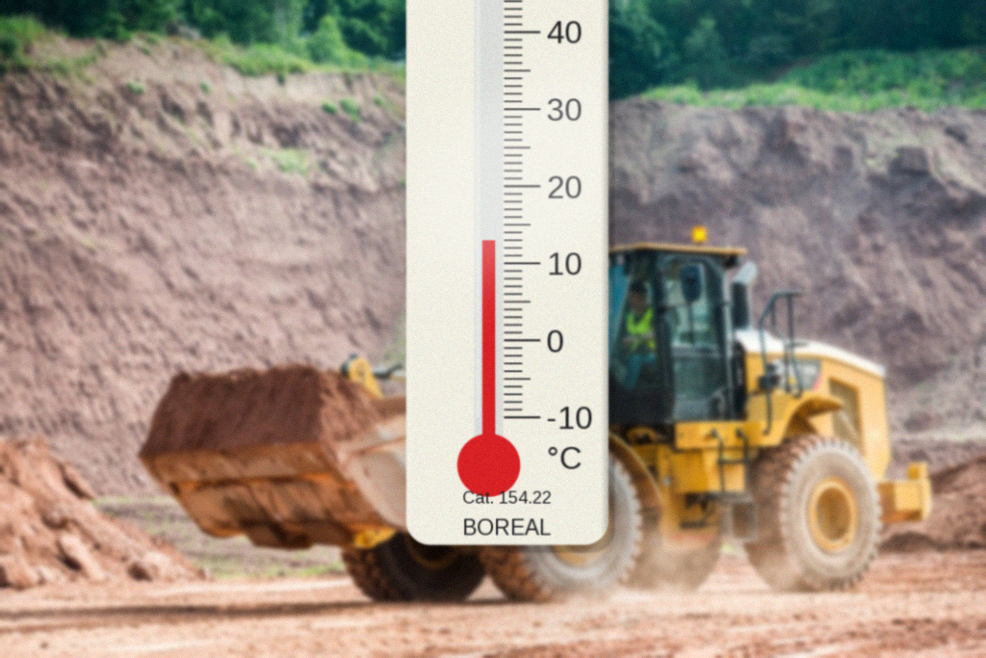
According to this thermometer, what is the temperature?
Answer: 13 °C
